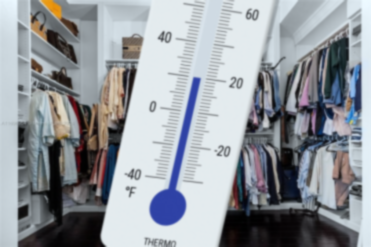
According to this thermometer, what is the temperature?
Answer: 20 °F
